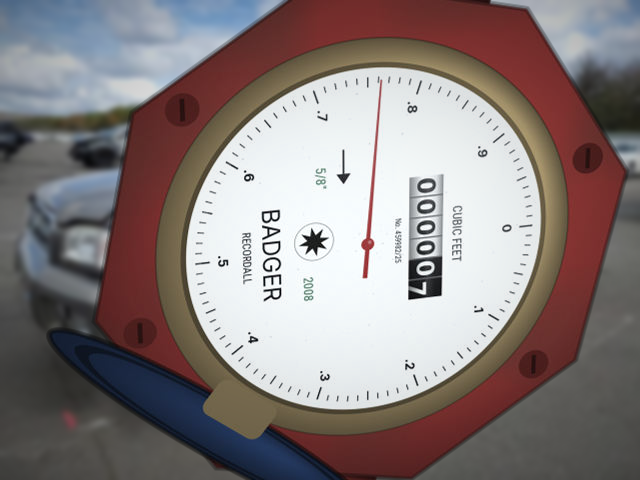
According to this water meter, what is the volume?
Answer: 6.76 ft³
